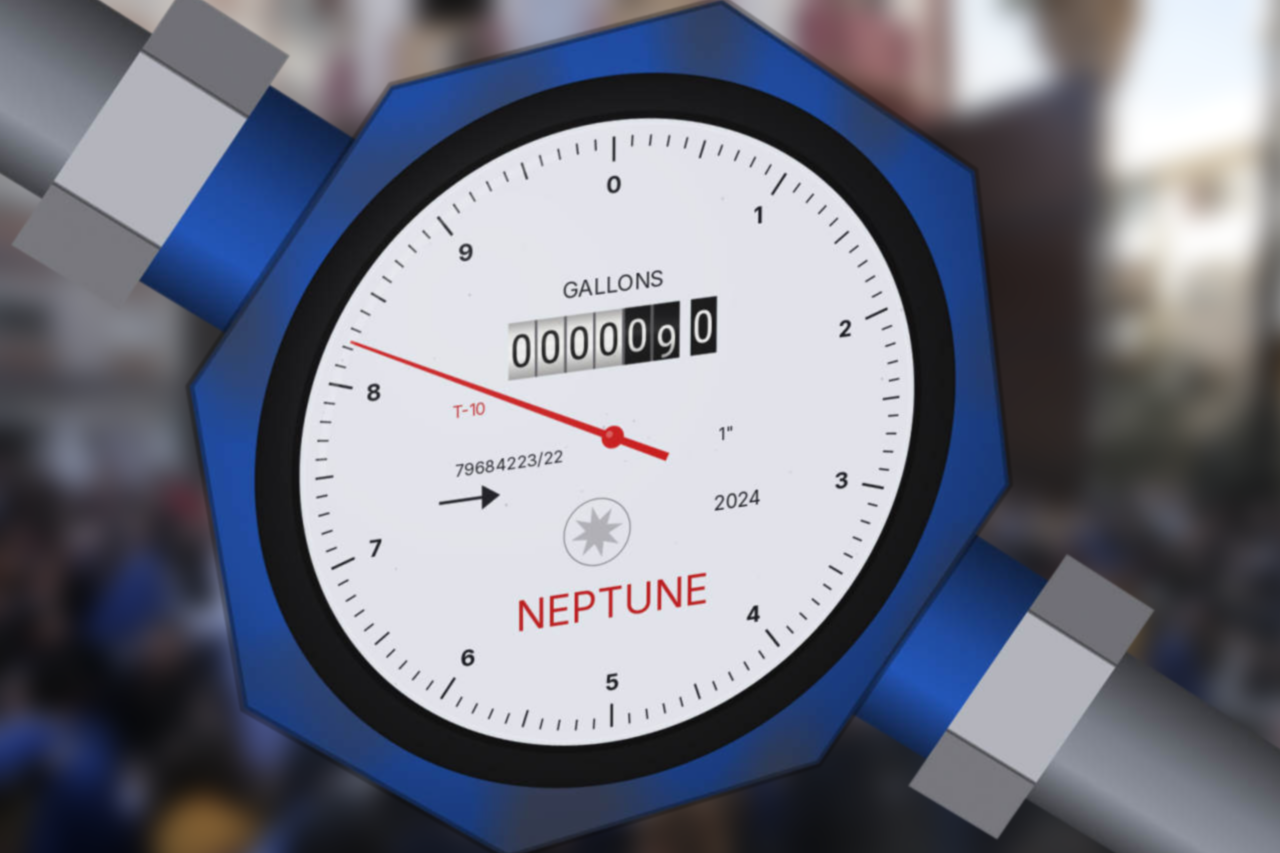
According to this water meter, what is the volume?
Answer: 88.2 gal
